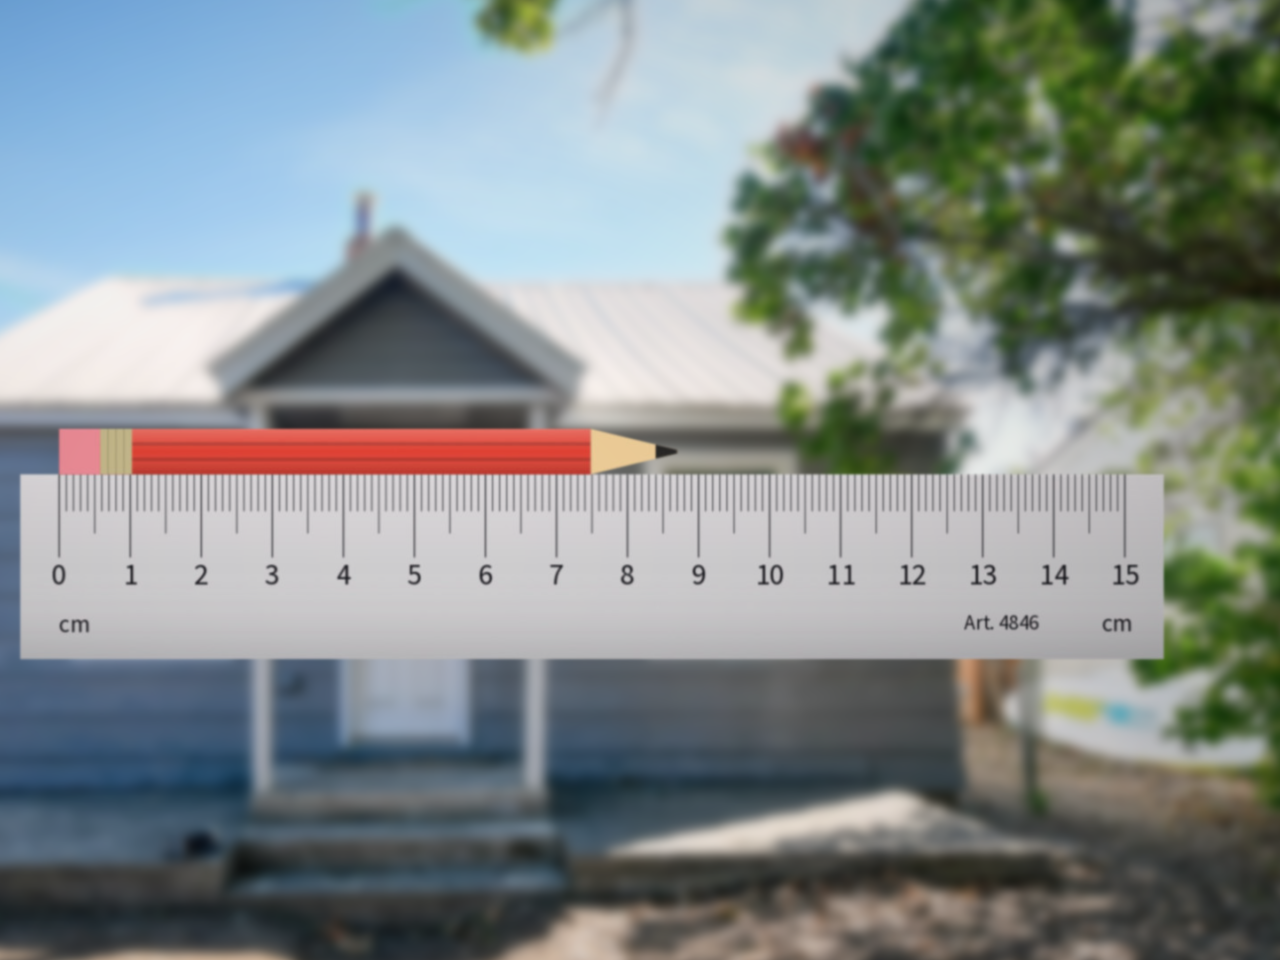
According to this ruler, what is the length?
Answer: 8.7 cm
